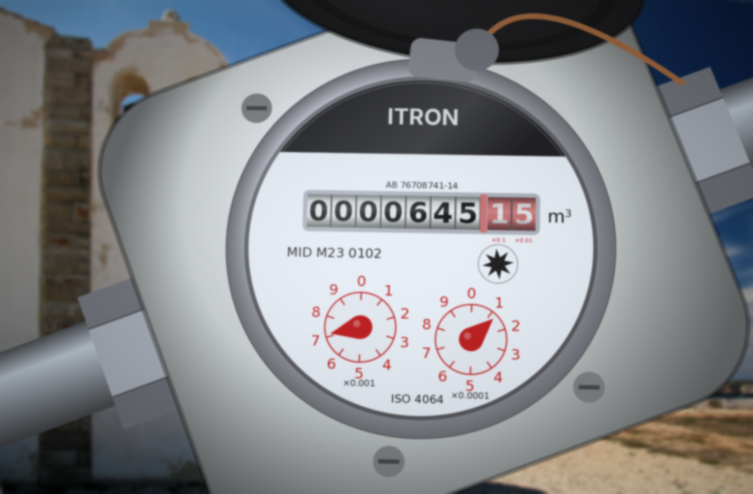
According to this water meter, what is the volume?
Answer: 645.1571 m³
